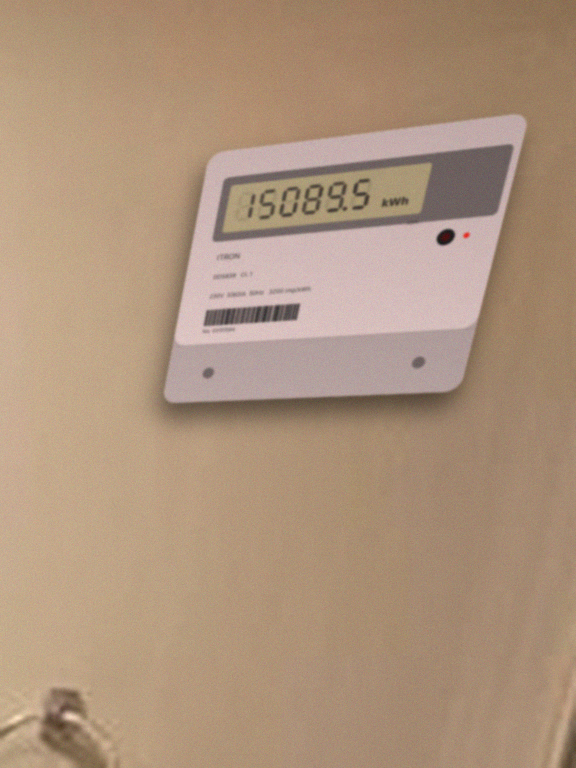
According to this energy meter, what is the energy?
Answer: 15089.5 kWh
